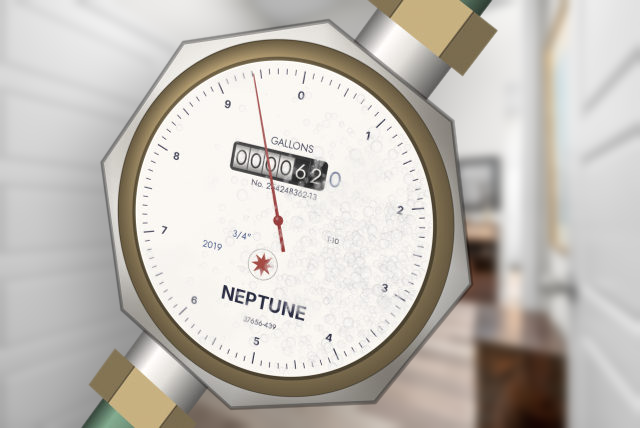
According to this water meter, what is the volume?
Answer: 619.4 gal
